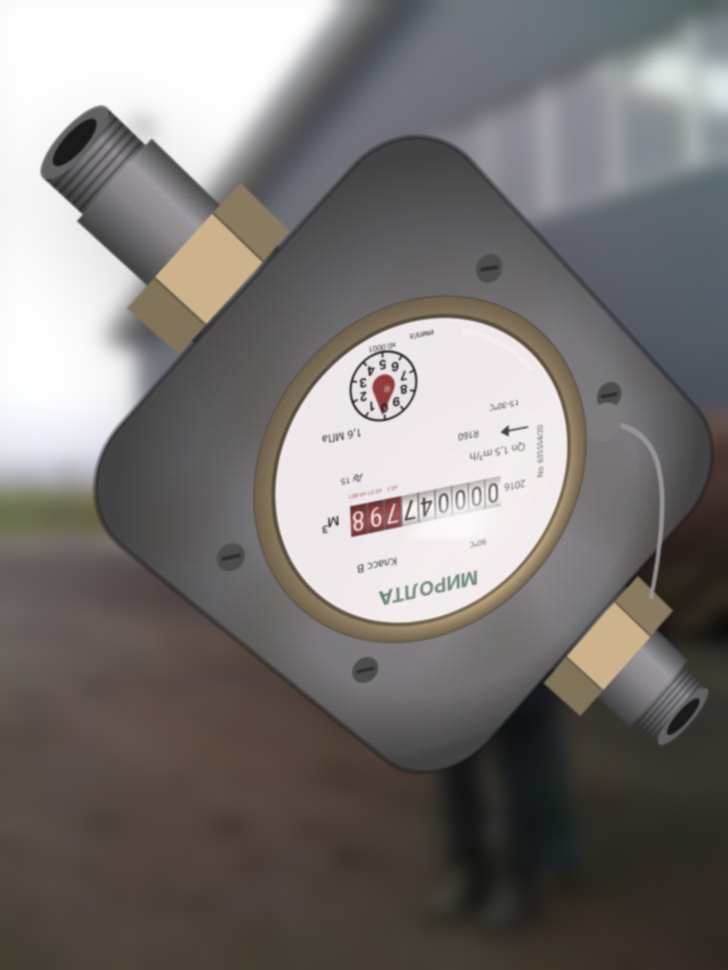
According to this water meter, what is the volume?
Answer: 47.7980 m³
